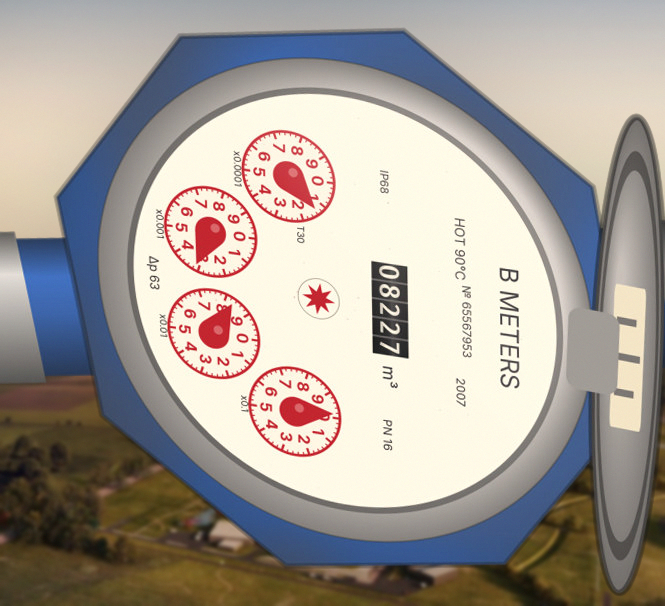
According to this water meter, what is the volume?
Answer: 8226.9831 m³
